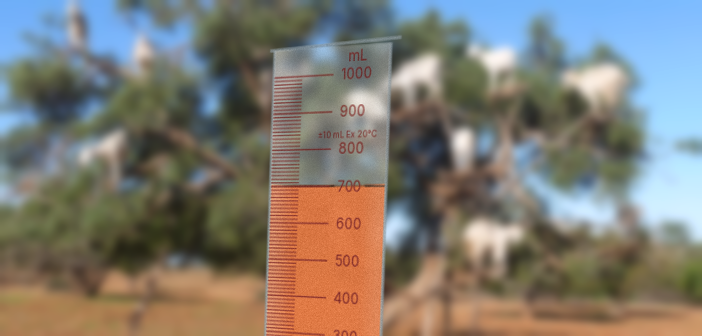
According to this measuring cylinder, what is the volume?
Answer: 700 mL
